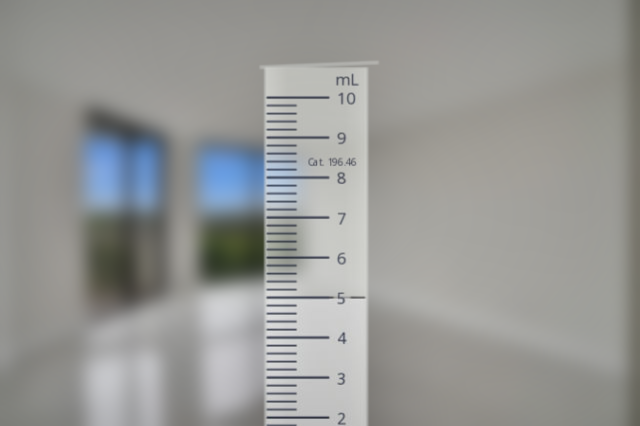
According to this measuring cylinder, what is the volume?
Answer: 5 mL
